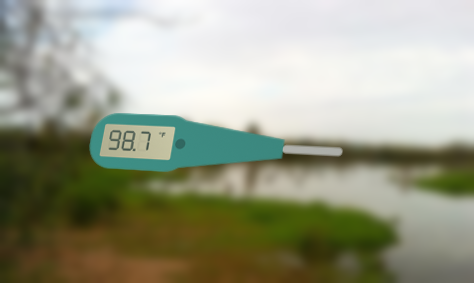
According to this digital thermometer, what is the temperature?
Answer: 98.7 °F
